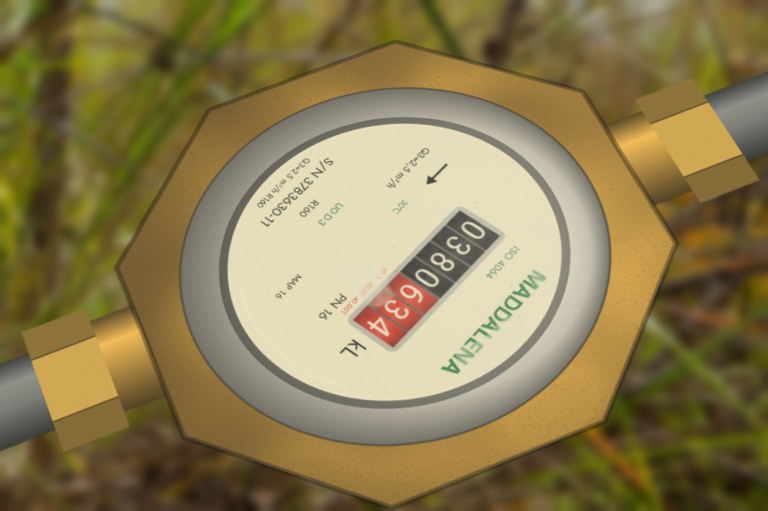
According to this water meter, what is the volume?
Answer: 380.634 kL
